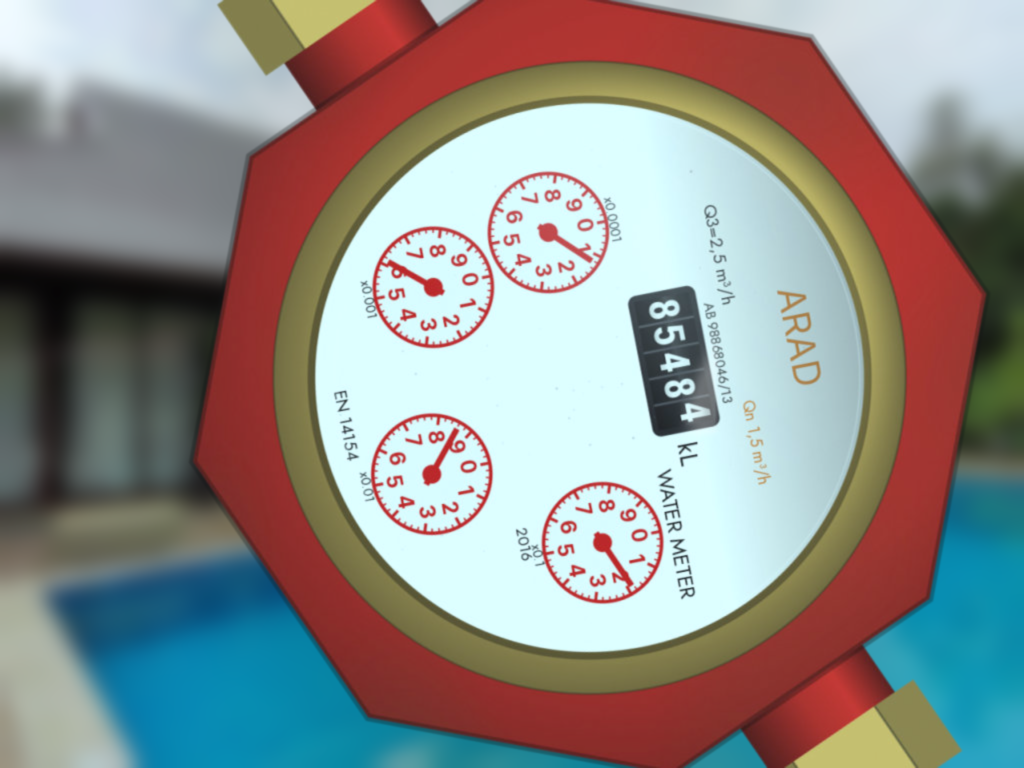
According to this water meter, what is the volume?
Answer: 85484.1861 kL
